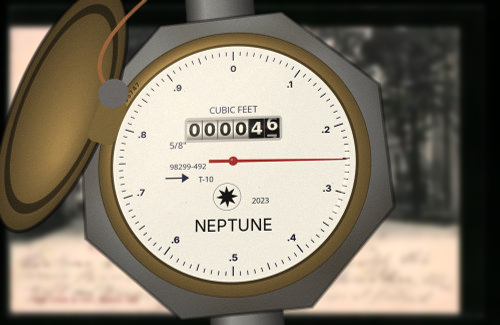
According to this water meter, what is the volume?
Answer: 46.25 ft³
